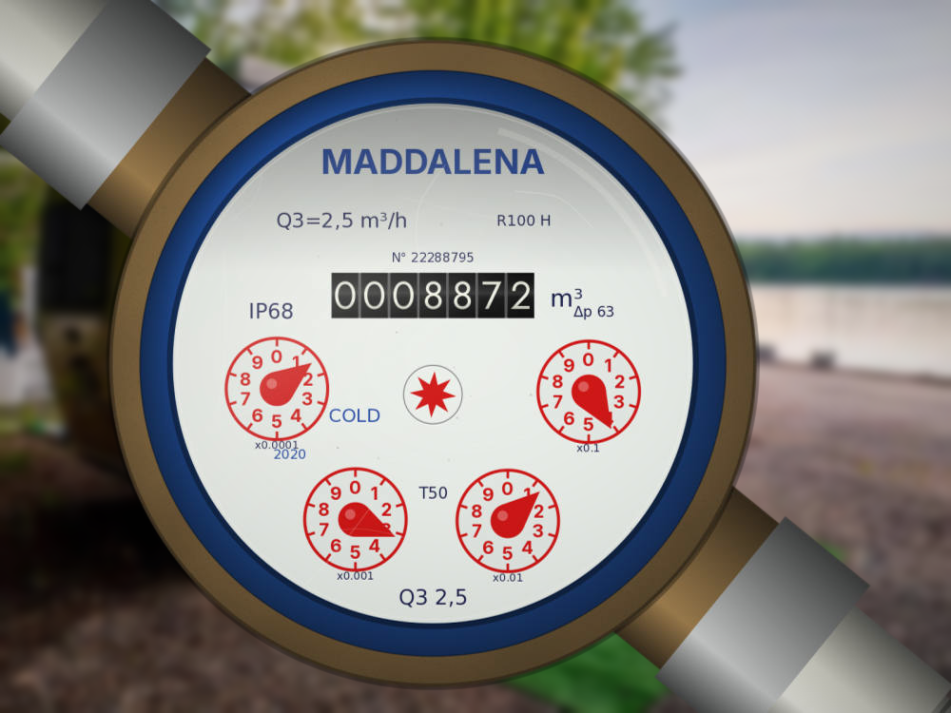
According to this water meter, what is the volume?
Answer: 8872.4131 m³
